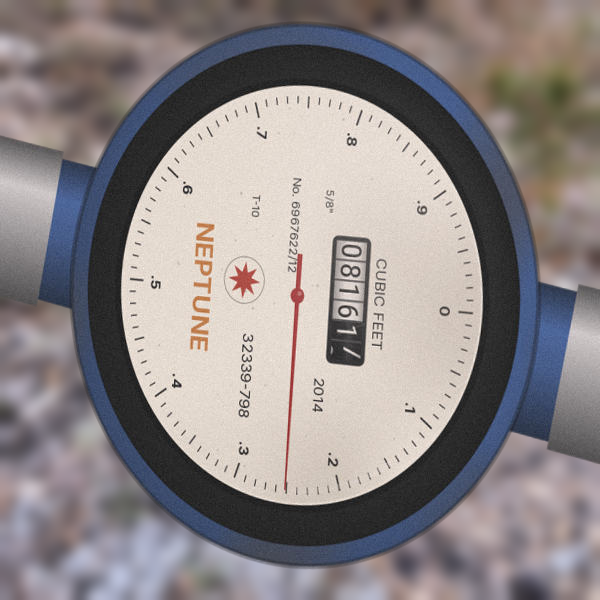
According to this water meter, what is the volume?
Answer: 81617.25 ft³
